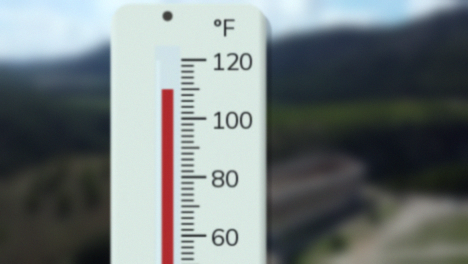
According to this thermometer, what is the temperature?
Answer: 110 °F
